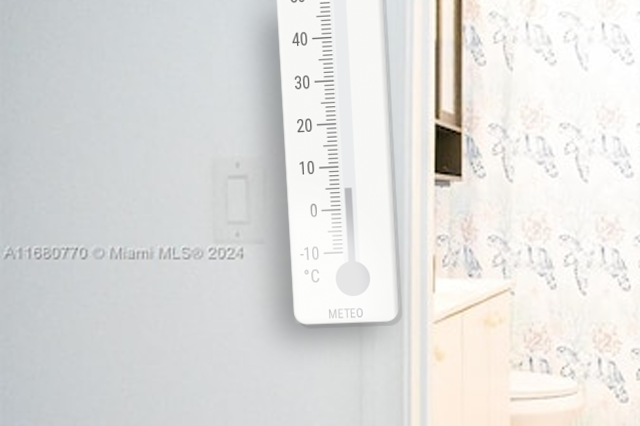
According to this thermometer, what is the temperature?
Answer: 5 °C
